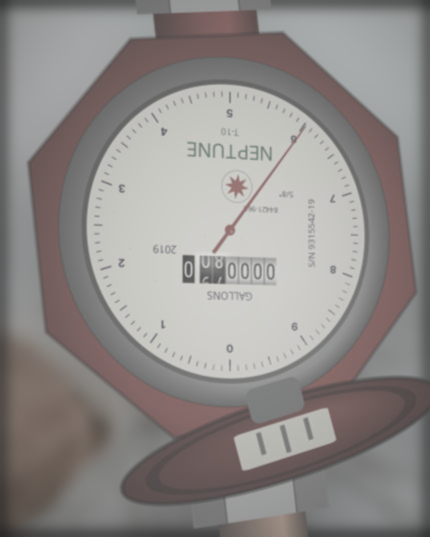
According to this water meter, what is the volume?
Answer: 796.0 gal
